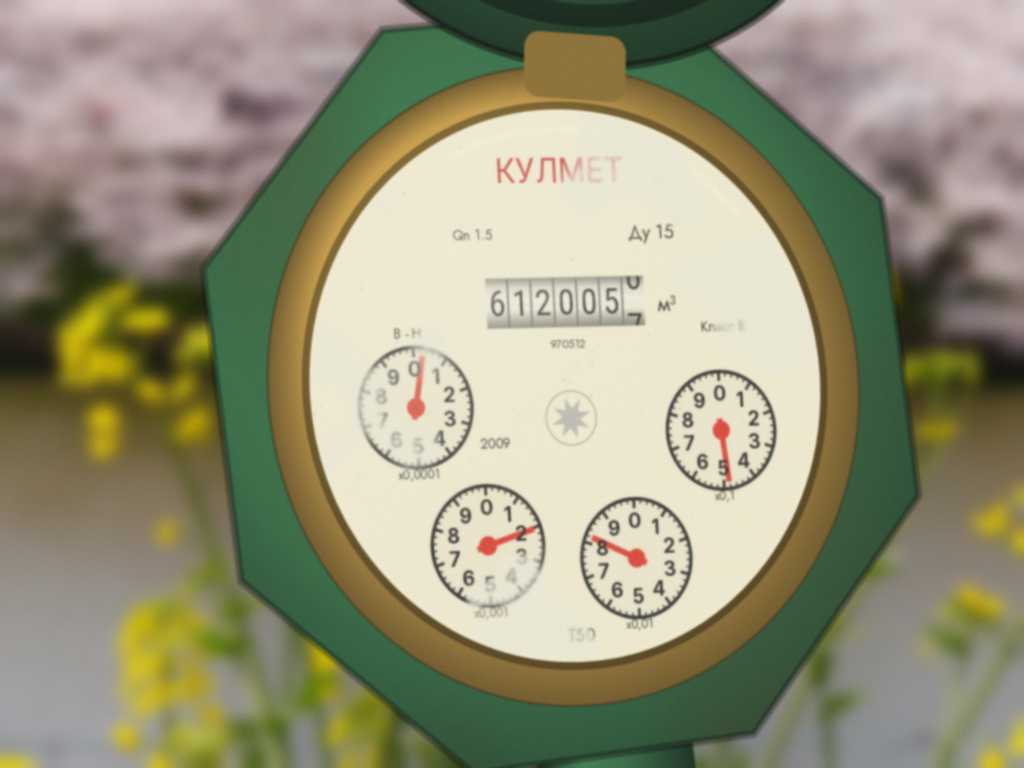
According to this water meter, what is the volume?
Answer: 6120056.4820 m³
